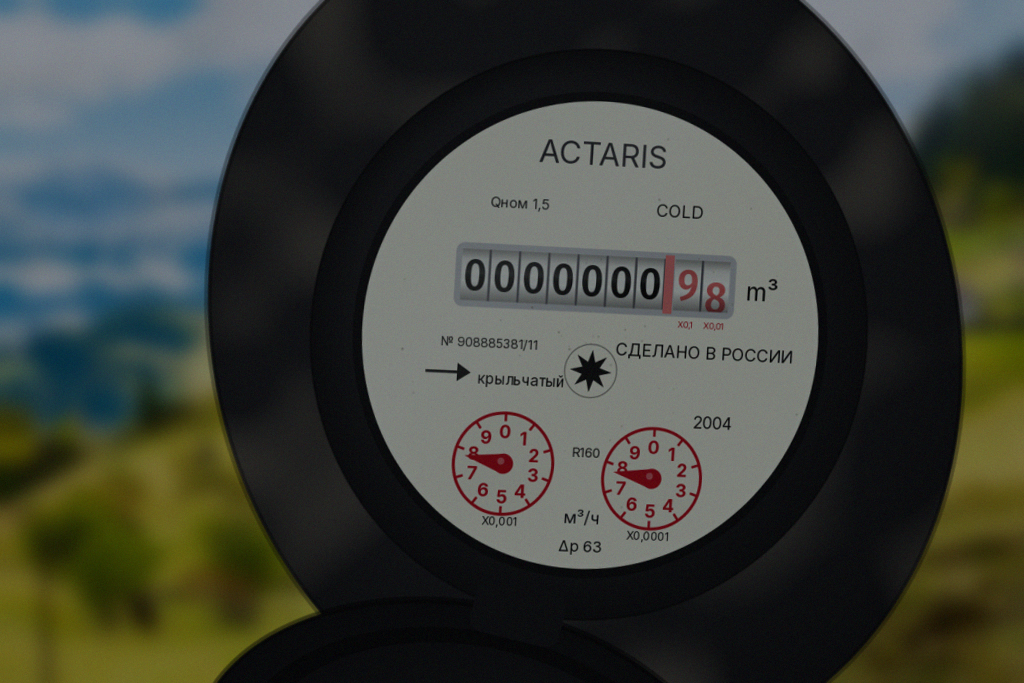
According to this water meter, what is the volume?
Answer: 0.9777 m³
